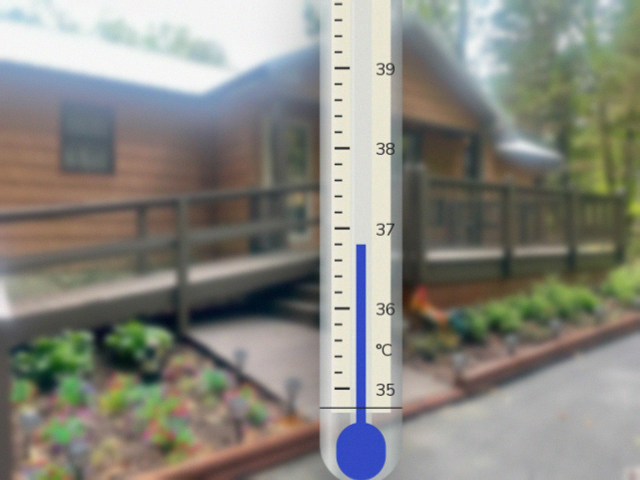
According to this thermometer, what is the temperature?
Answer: 36.8 °C
